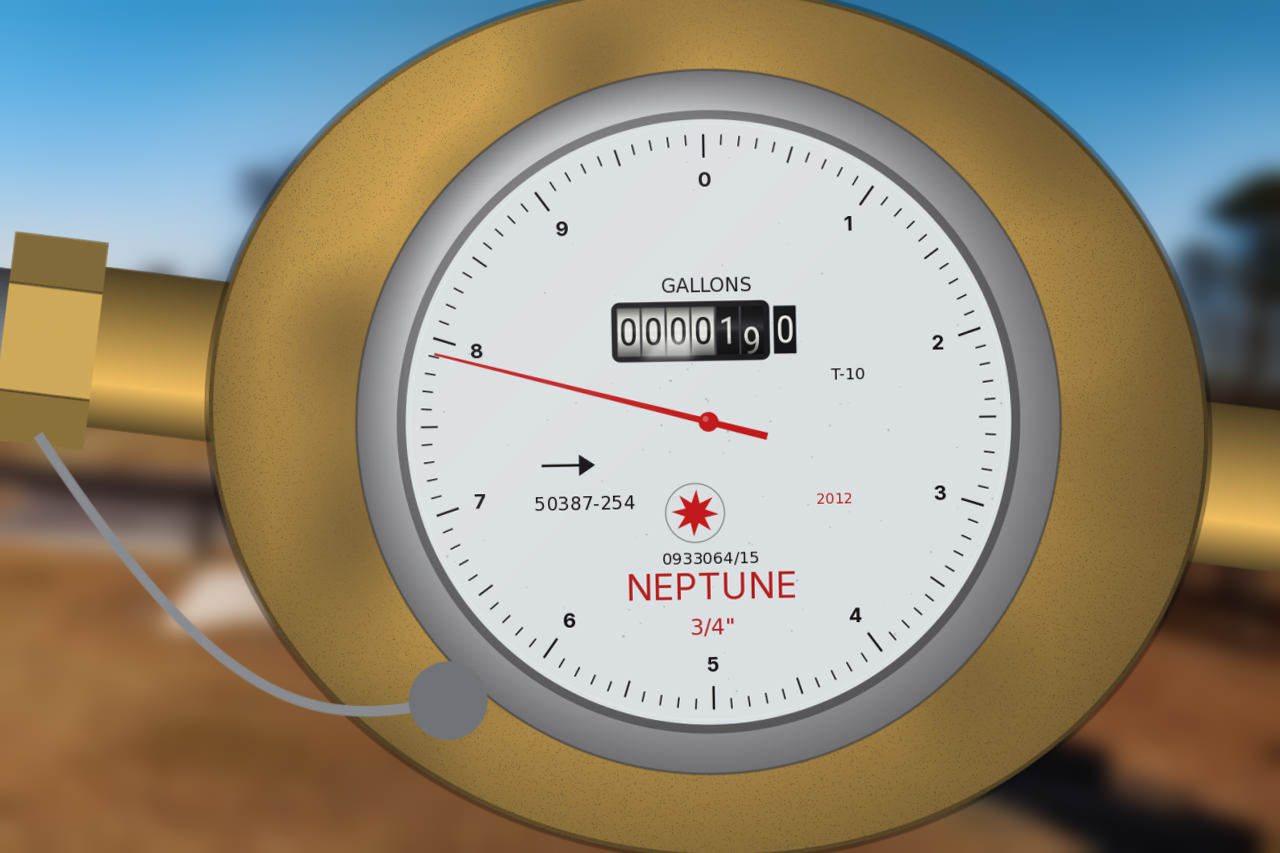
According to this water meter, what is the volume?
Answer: 187.9 gal
